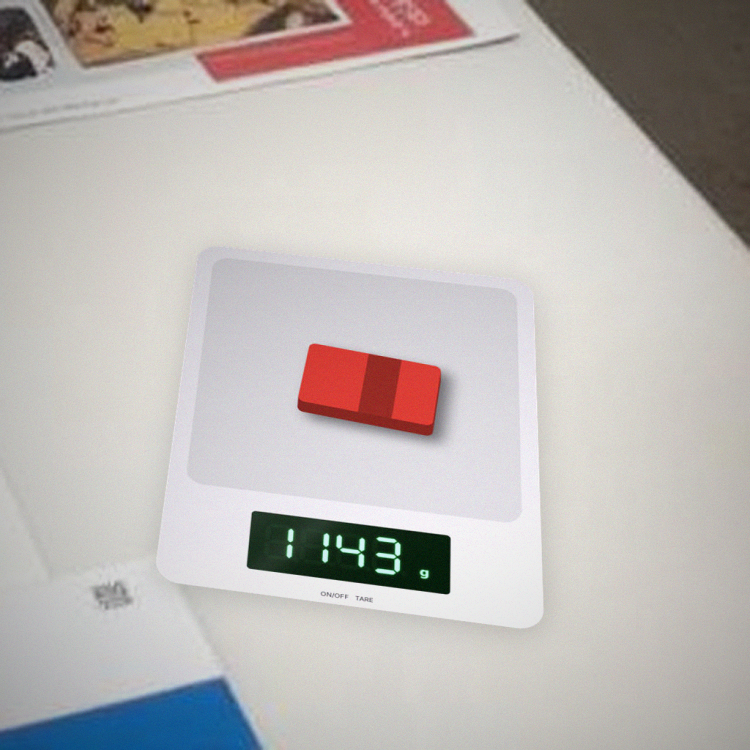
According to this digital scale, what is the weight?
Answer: 1143 g
